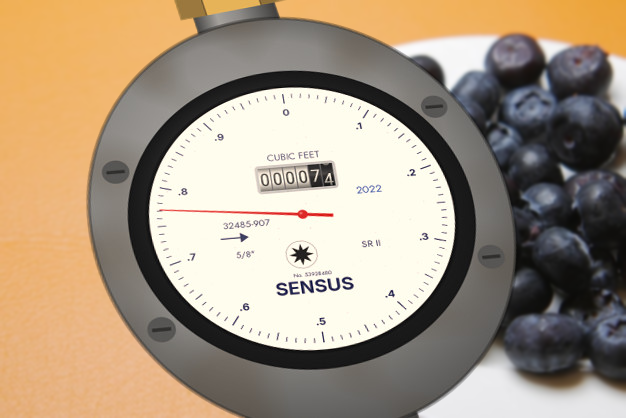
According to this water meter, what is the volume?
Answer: 73.77 ft³
